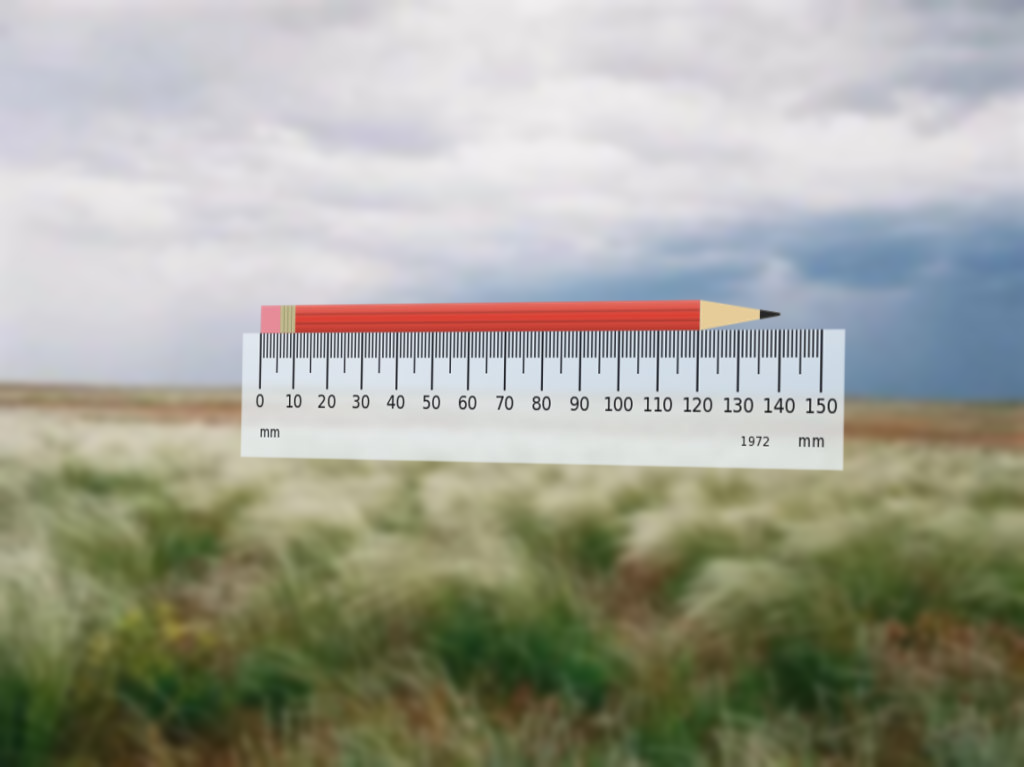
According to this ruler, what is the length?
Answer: 140 mm
